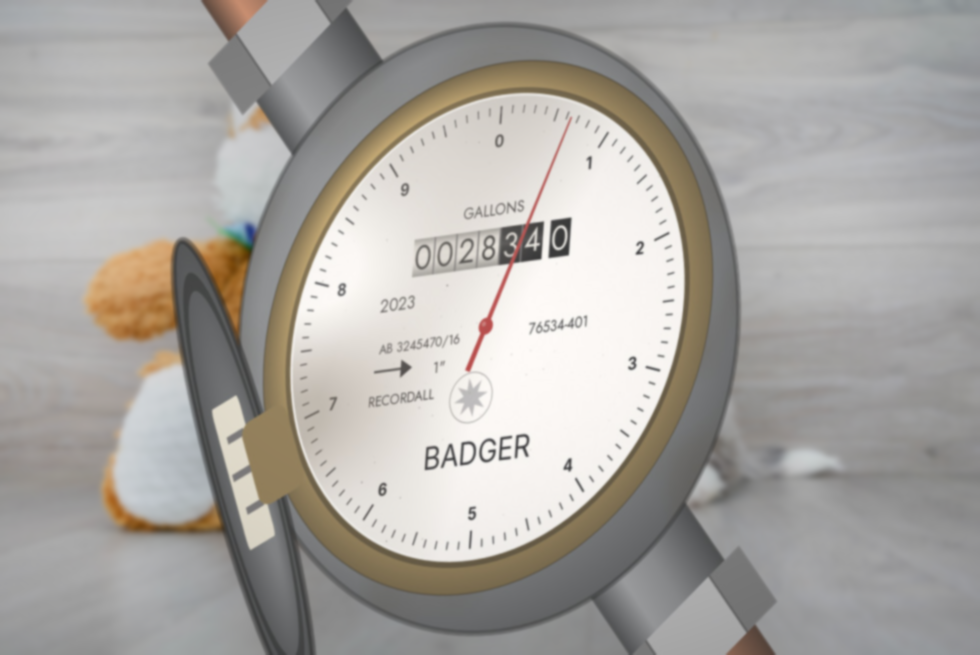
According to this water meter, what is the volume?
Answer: 28340.6 gal
